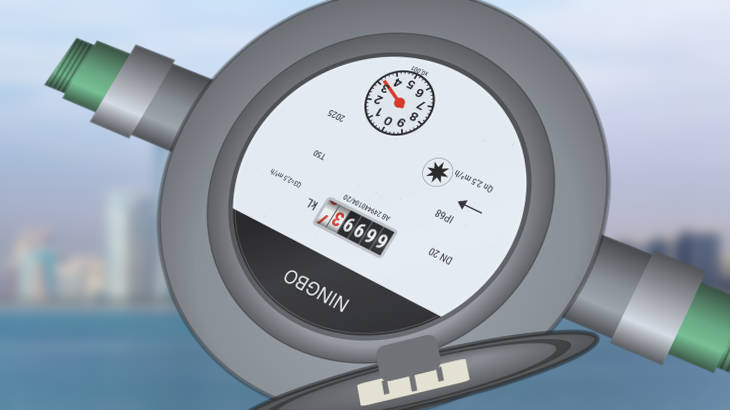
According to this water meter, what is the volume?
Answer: 6699.373 kL
